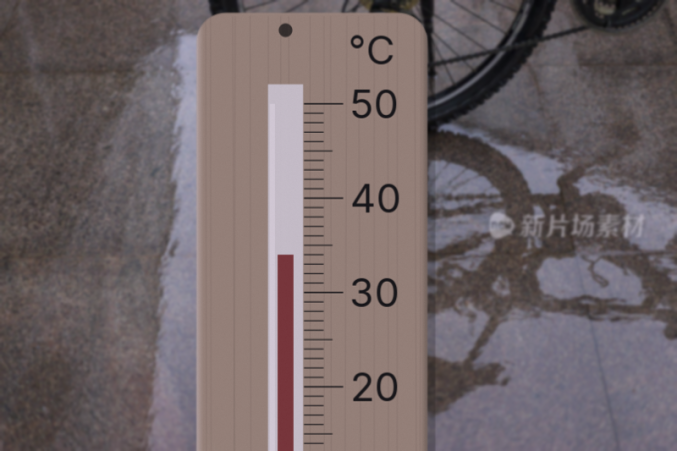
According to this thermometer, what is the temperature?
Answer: 34 °C
